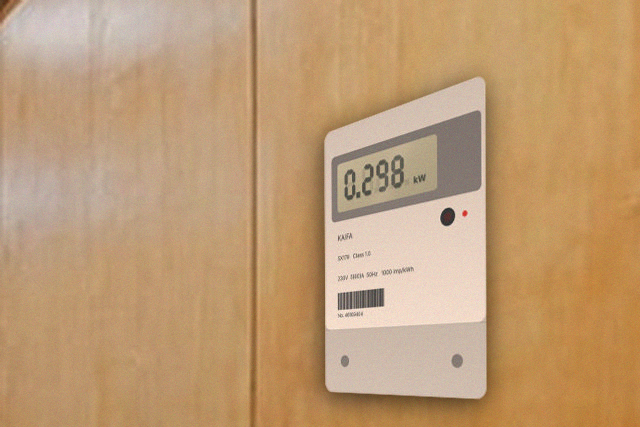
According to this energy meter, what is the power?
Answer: 0.298 kW
